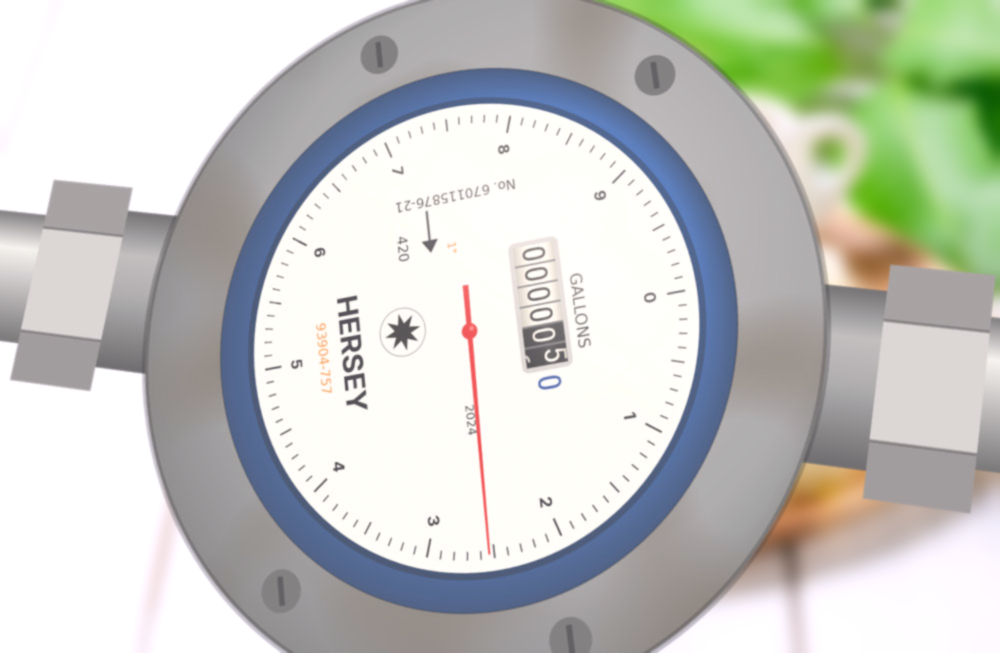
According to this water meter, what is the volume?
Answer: 52.5 gal
